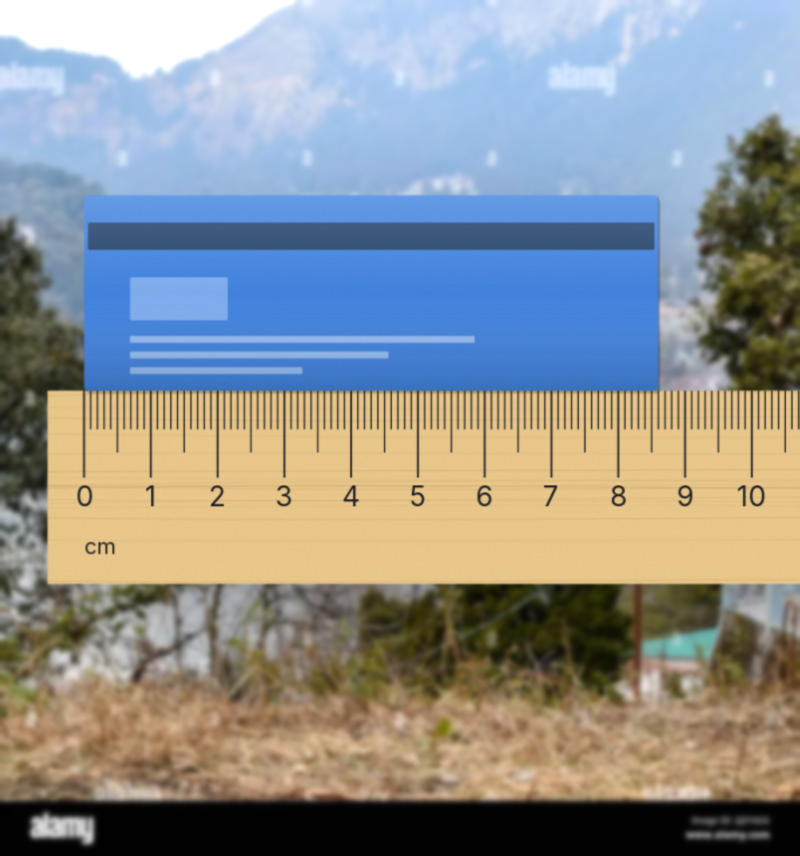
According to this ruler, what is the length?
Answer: 8.6 cm
